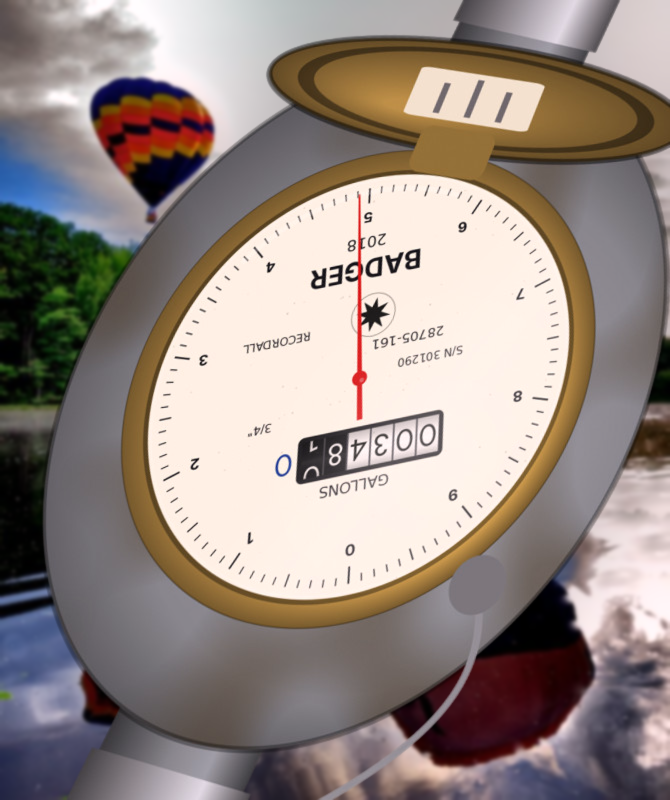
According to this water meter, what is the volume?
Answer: 34804.9 gal
